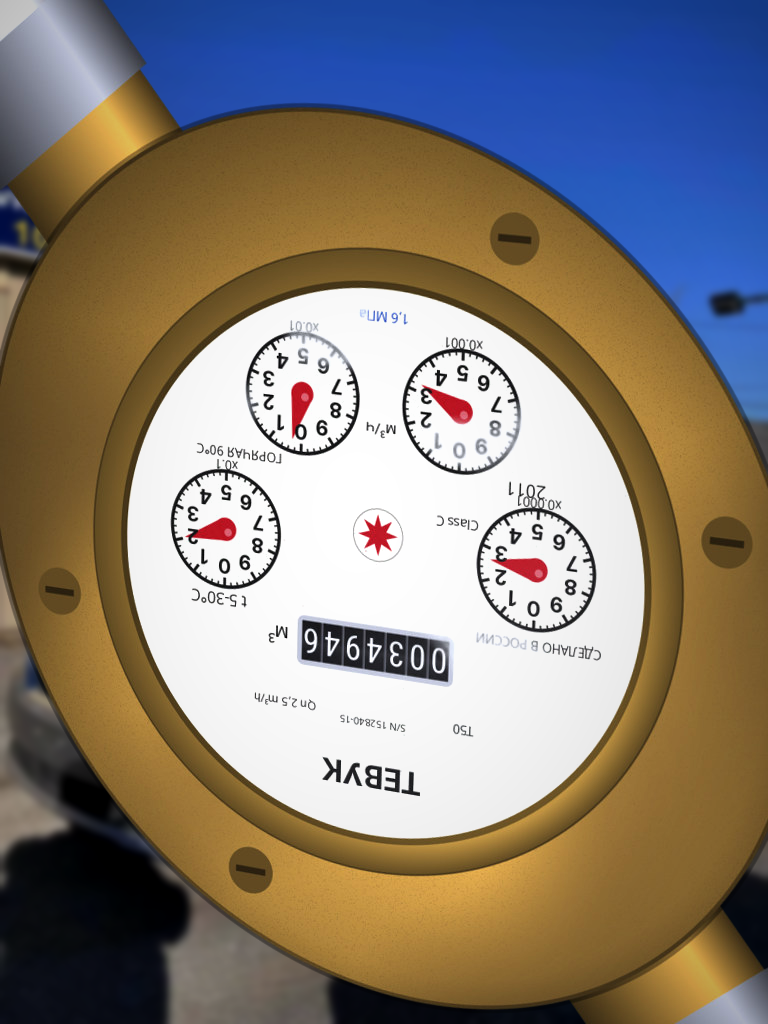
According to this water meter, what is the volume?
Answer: 34946.2032 m³
